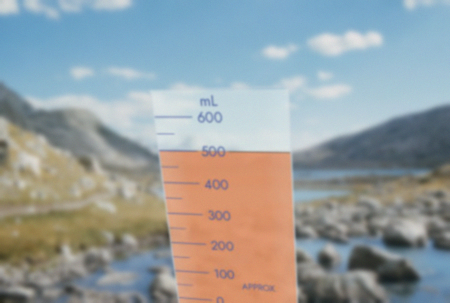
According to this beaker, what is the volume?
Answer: 500 mL
